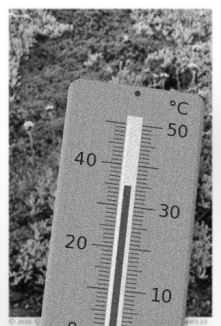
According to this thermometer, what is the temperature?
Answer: 35 °C
